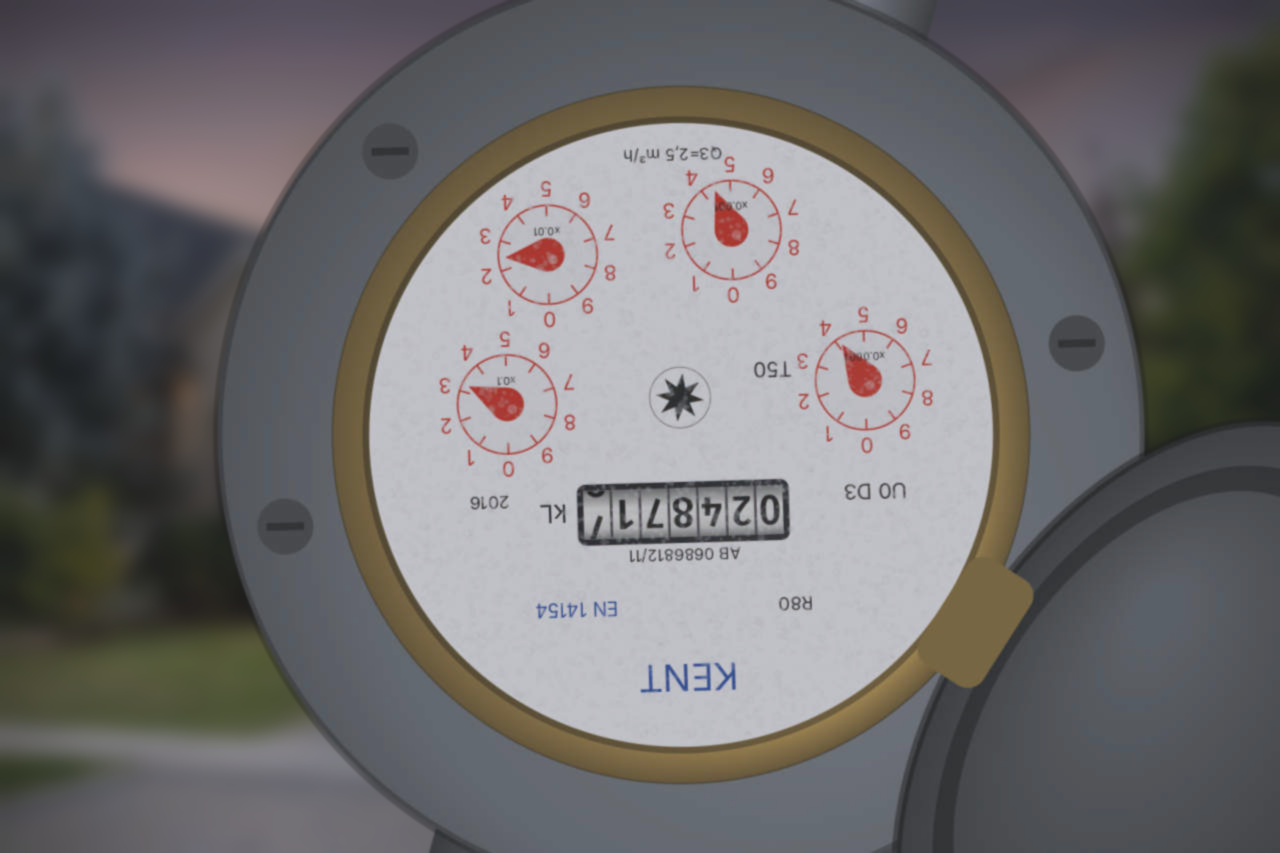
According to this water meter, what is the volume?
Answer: 248717.3244 kL
